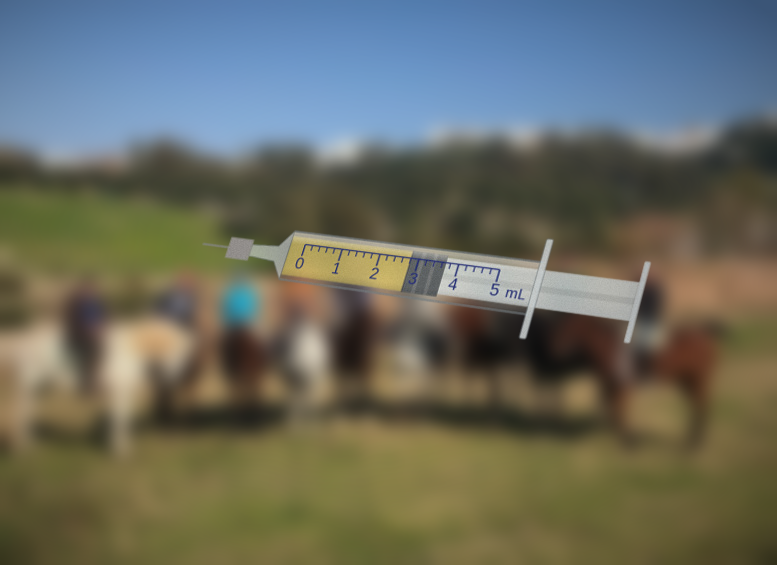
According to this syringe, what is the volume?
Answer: 2.8 mL
